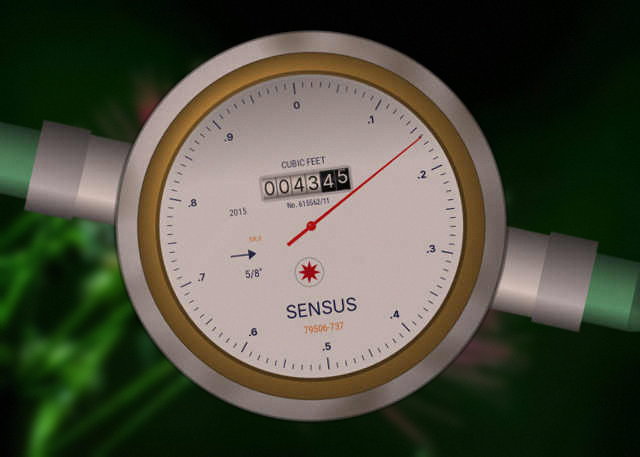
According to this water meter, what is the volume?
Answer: 4345.16 ft³
